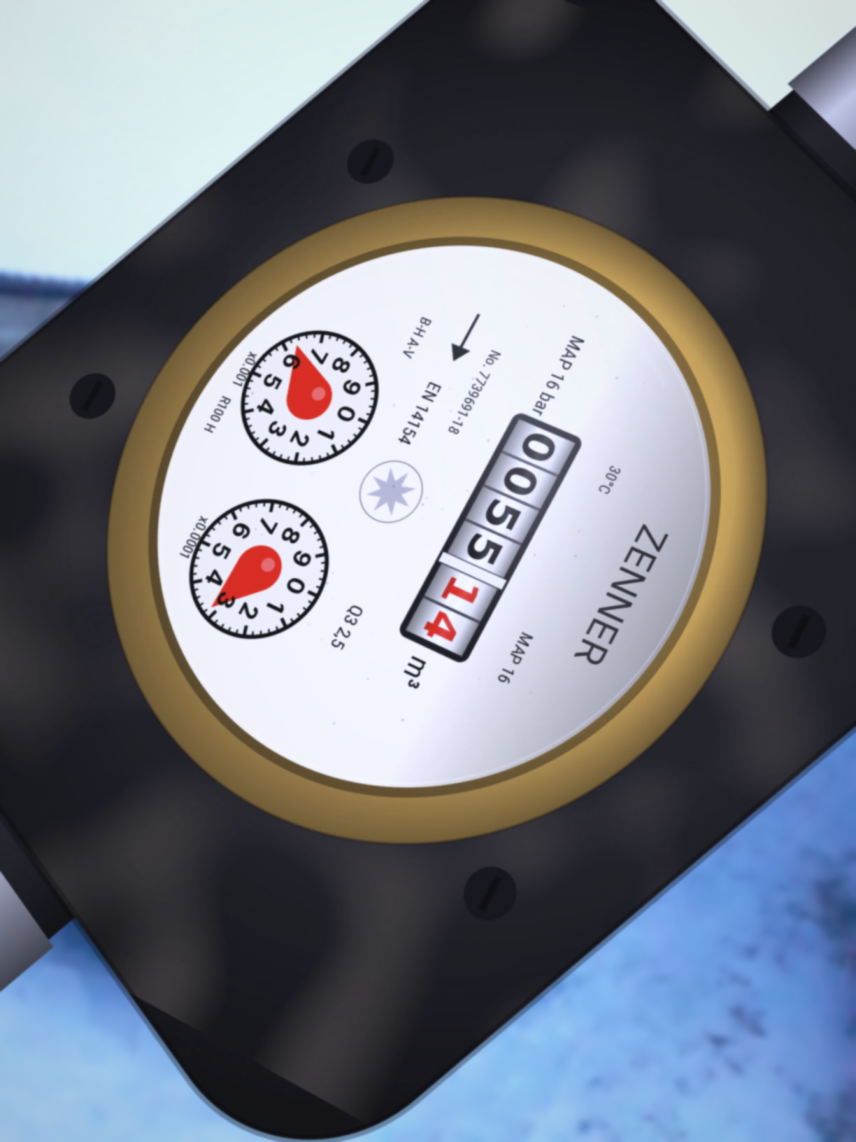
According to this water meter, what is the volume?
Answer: 55.1463 m³
